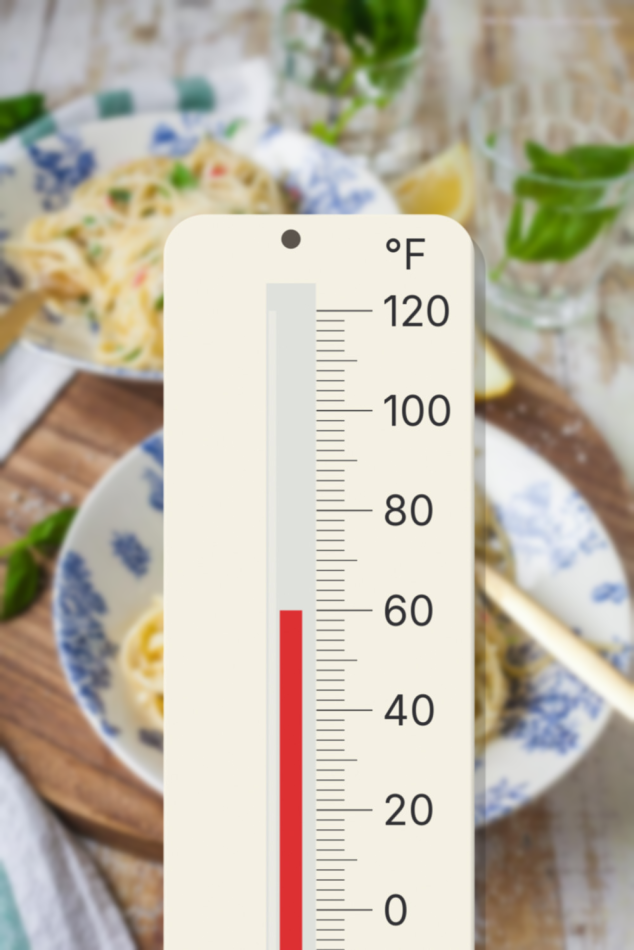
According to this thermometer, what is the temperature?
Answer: 60 °F
